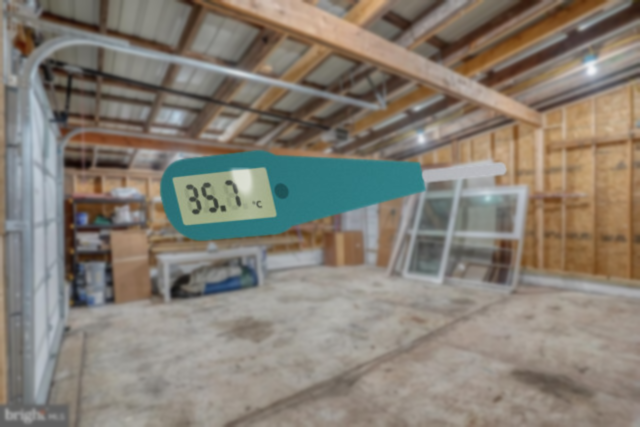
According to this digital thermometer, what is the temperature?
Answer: 35.7 °C
